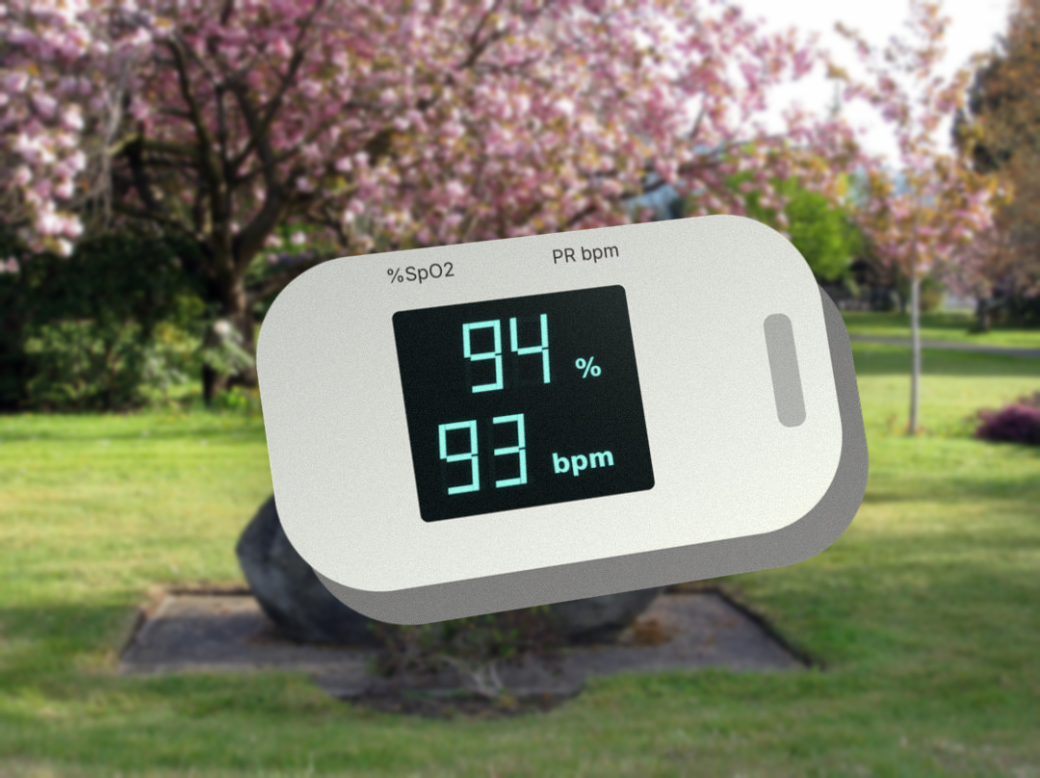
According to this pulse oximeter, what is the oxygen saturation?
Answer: 94 %
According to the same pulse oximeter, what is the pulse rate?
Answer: 93 bpm
